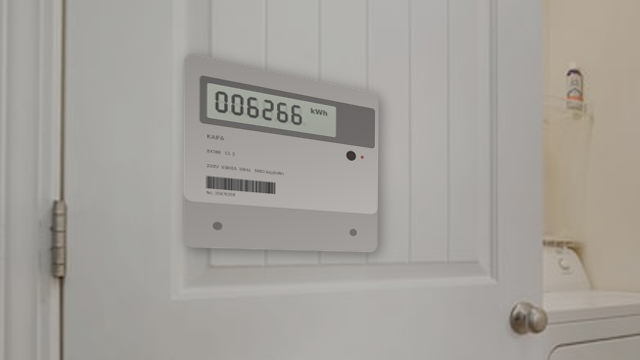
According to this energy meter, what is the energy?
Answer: 6266 kWh
